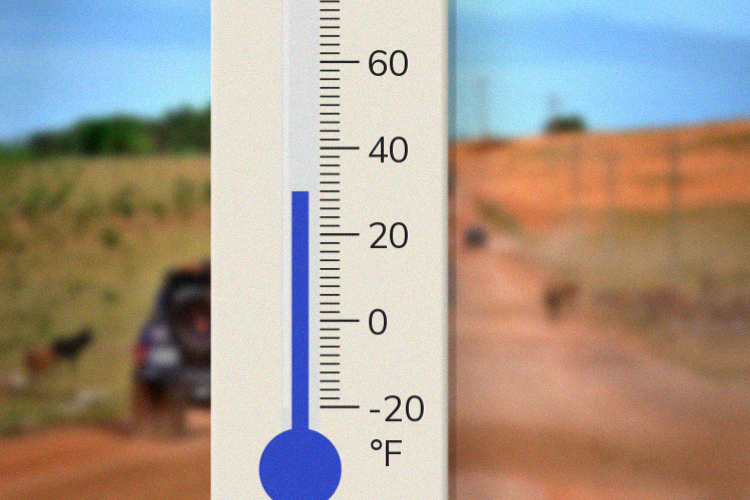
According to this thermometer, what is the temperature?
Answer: 30 °F
